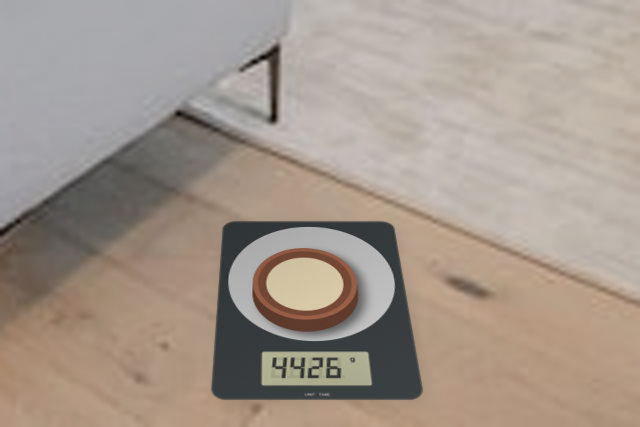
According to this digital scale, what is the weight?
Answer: 4426 g
